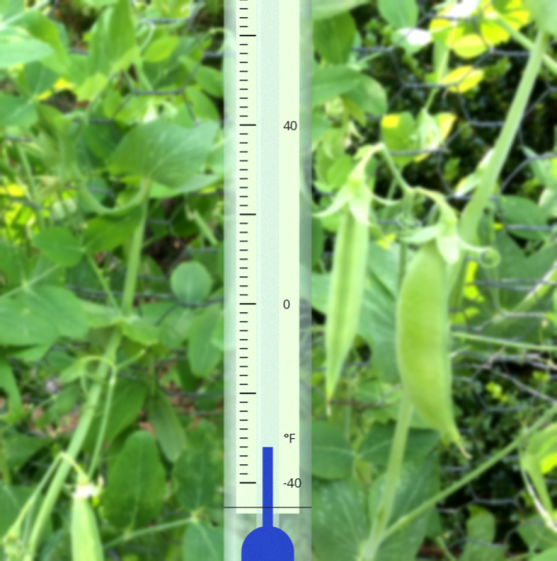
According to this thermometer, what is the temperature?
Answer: -32 °F
